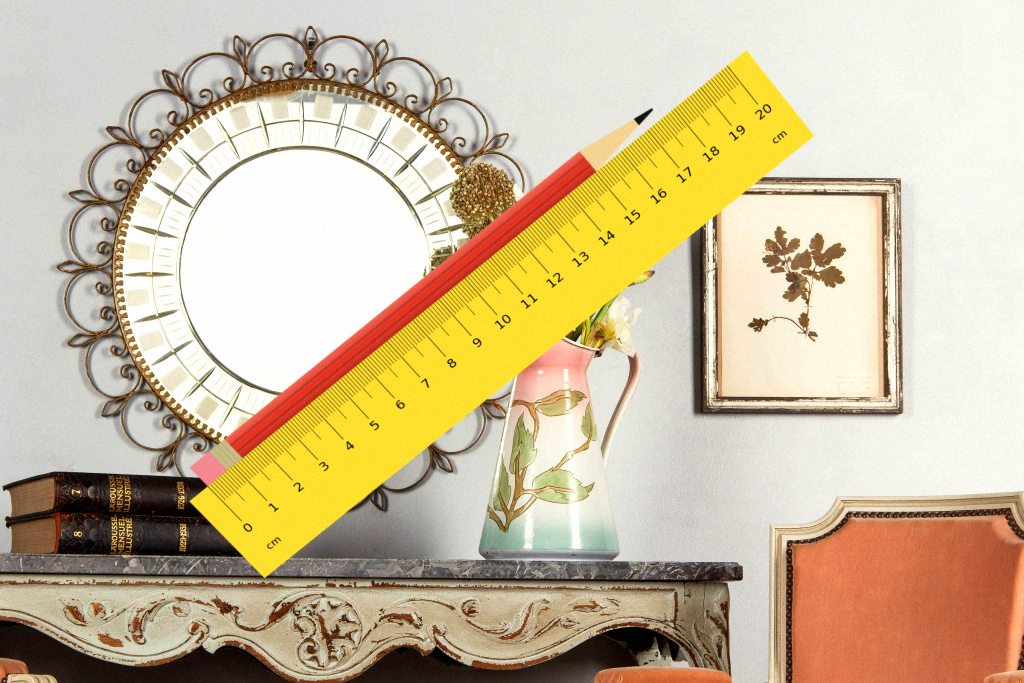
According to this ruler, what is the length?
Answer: 17.5 cm
